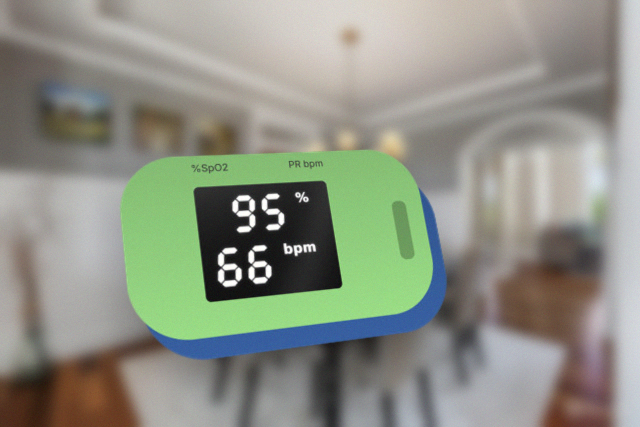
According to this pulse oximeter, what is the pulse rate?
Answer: 66 bpm
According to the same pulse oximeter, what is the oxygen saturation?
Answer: 95 %
